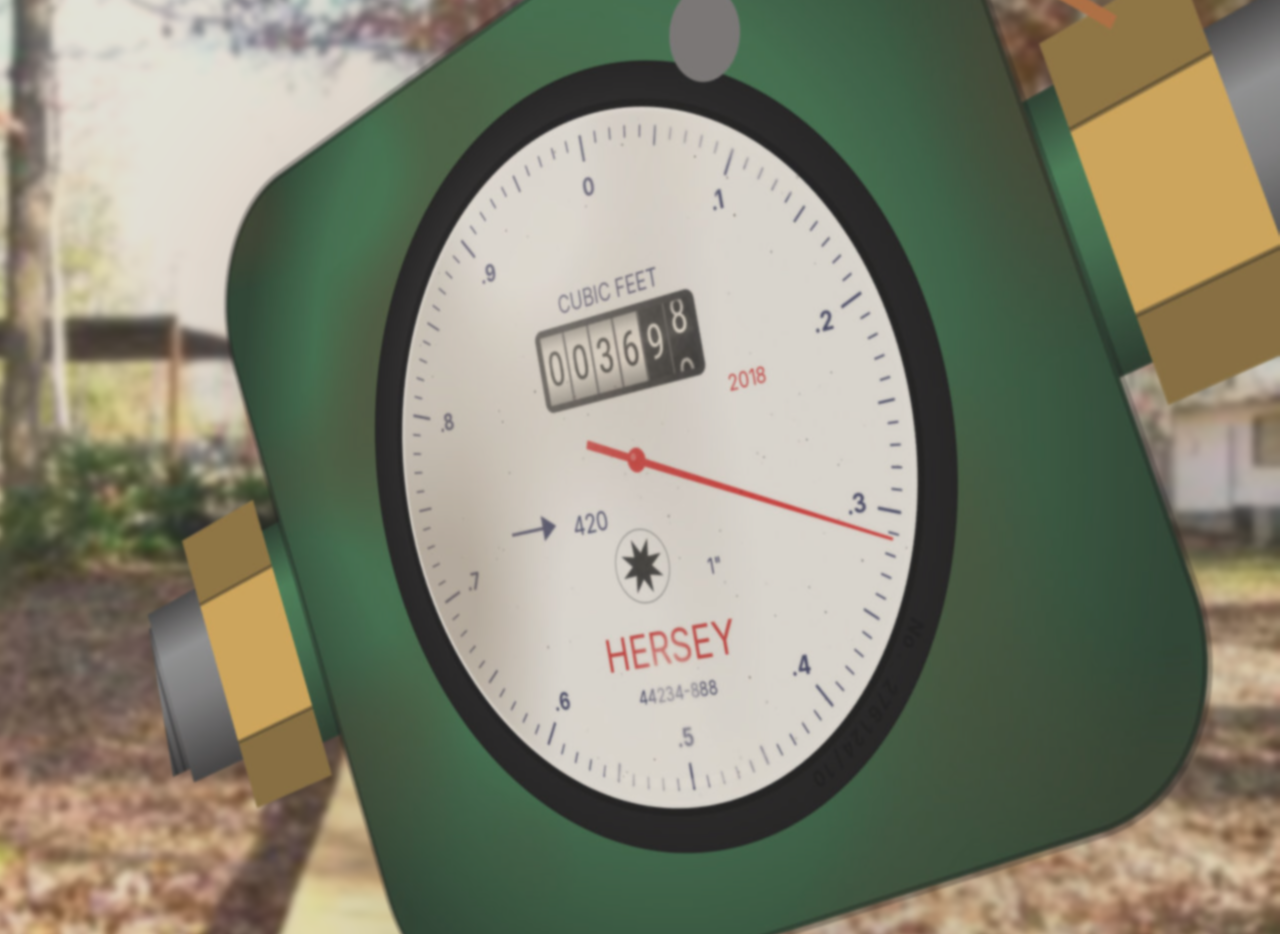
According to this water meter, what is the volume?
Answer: 3698.31 ft³
